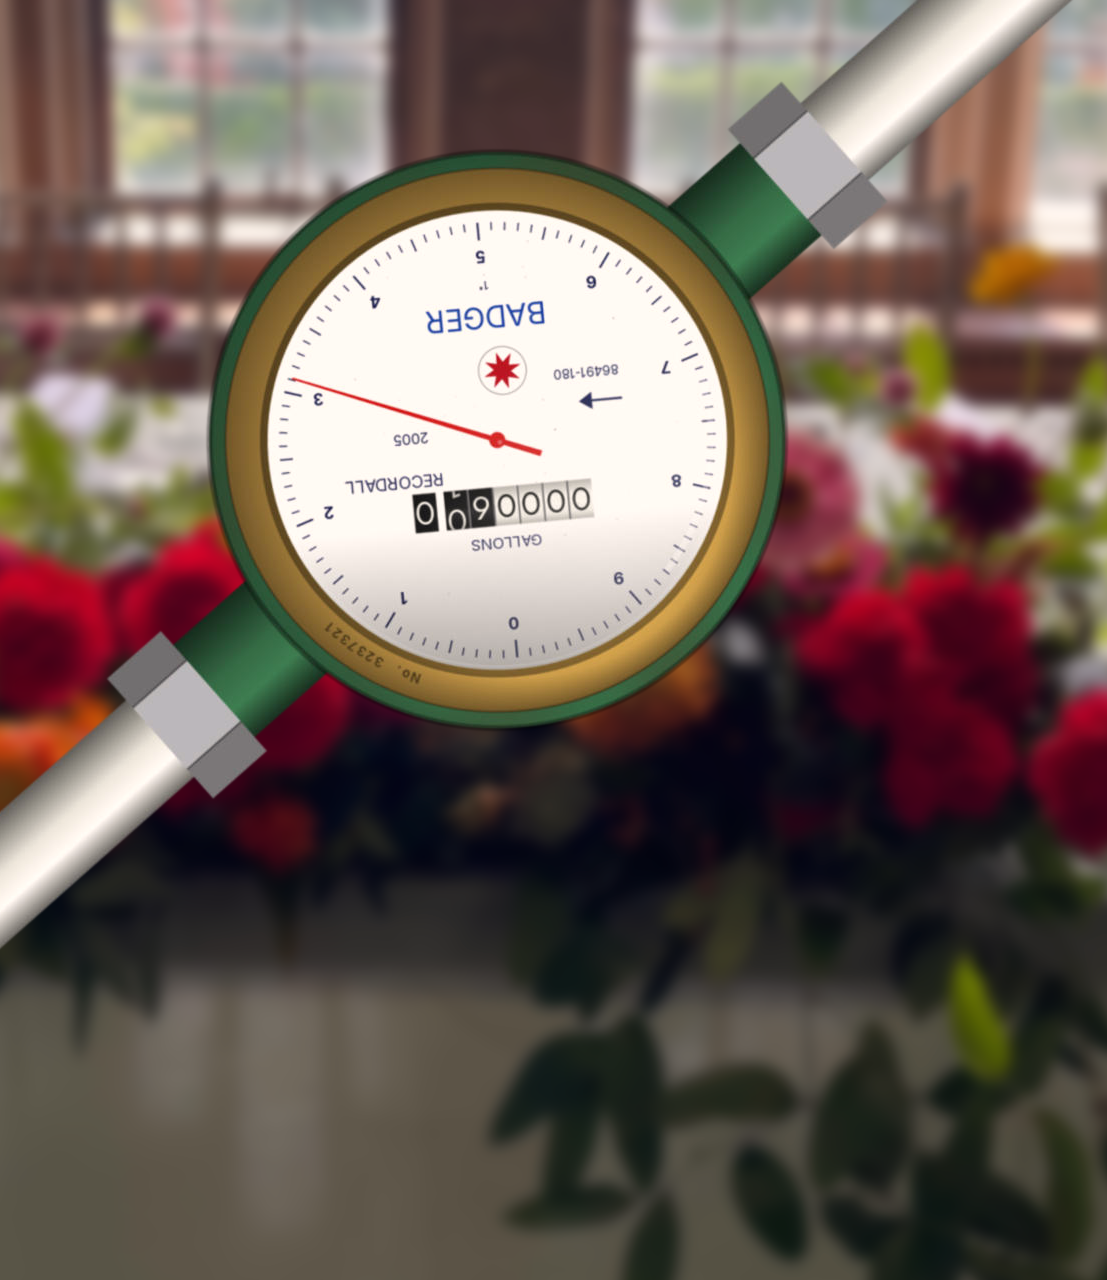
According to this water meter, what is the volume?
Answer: 603.1 gal
